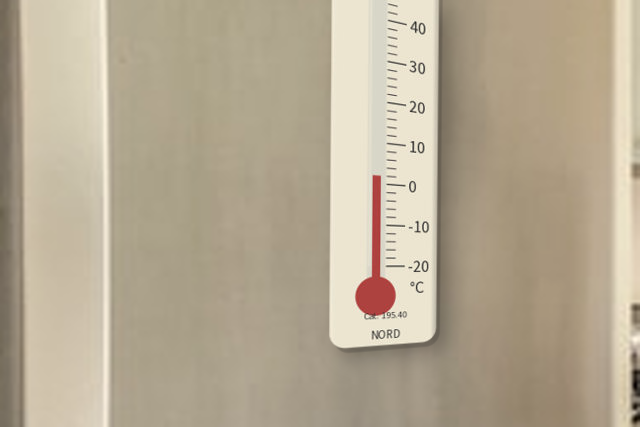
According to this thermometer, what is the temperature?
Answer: 2 °C
